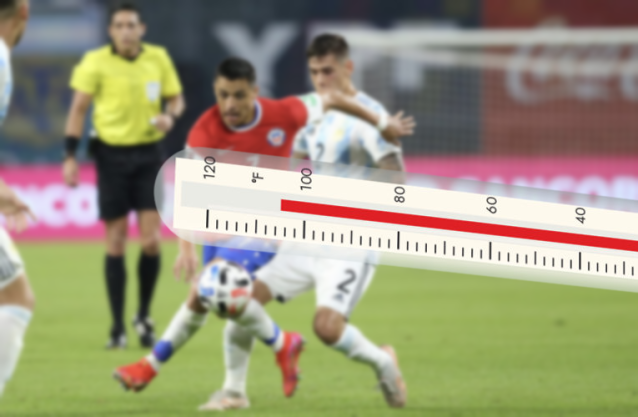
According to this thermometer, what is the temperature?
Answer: 105 °F
